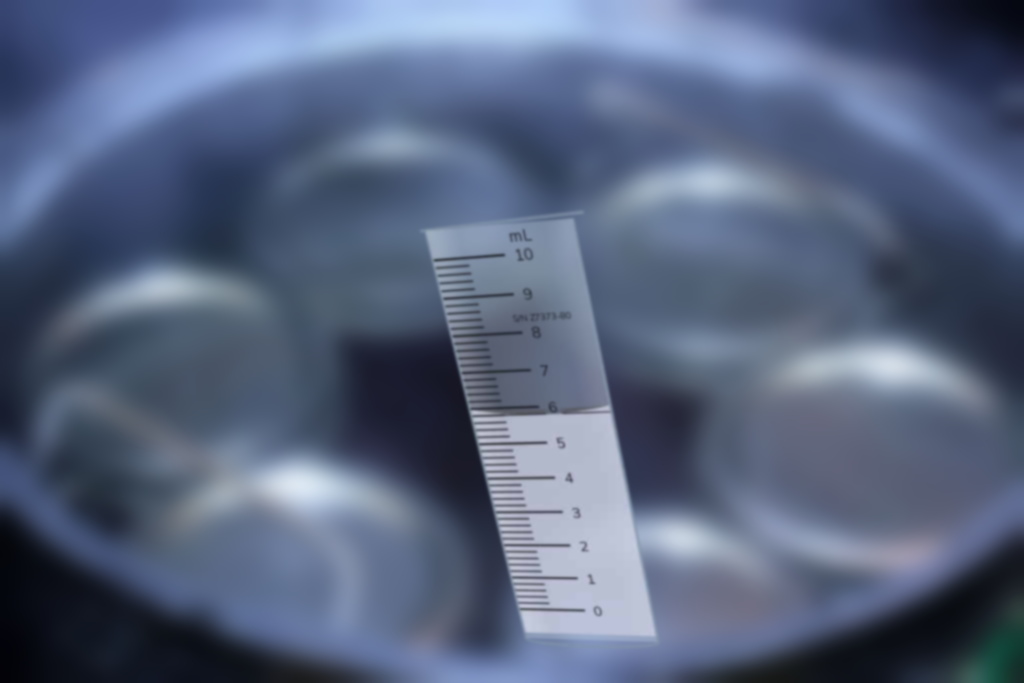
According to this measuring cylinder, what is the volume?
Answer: 5.8 mL
